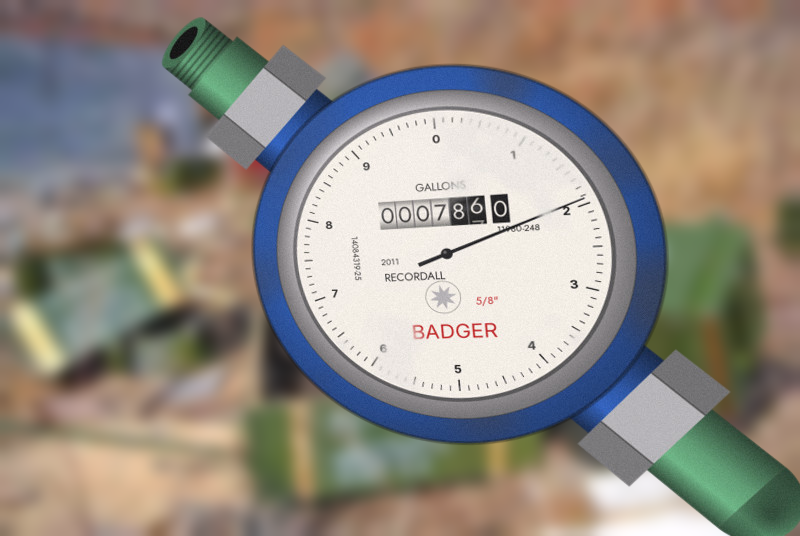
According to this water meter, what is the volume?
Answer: 7861.9 gal
